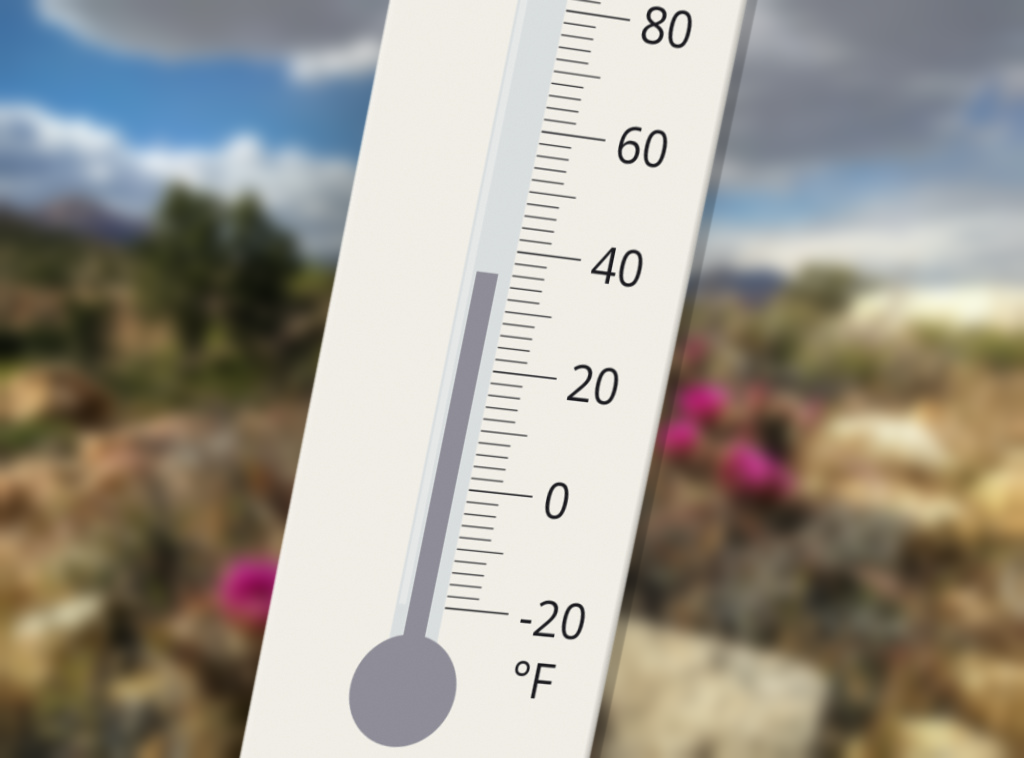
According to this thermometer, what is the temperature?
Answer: 36 °F
